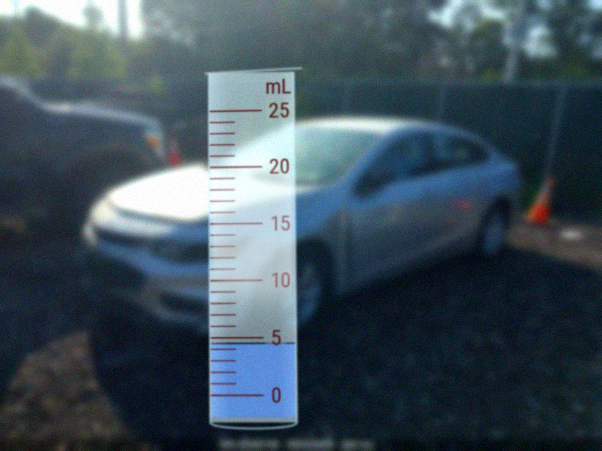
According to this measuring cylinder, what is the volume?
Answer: 4.5 mL
